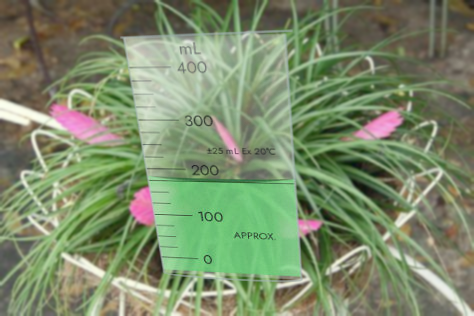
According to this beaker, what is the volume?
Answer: 175 mL
